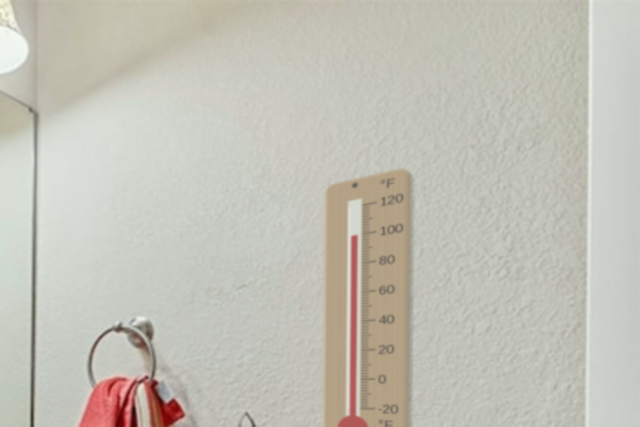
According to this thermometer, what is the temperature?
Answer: 100 °F
